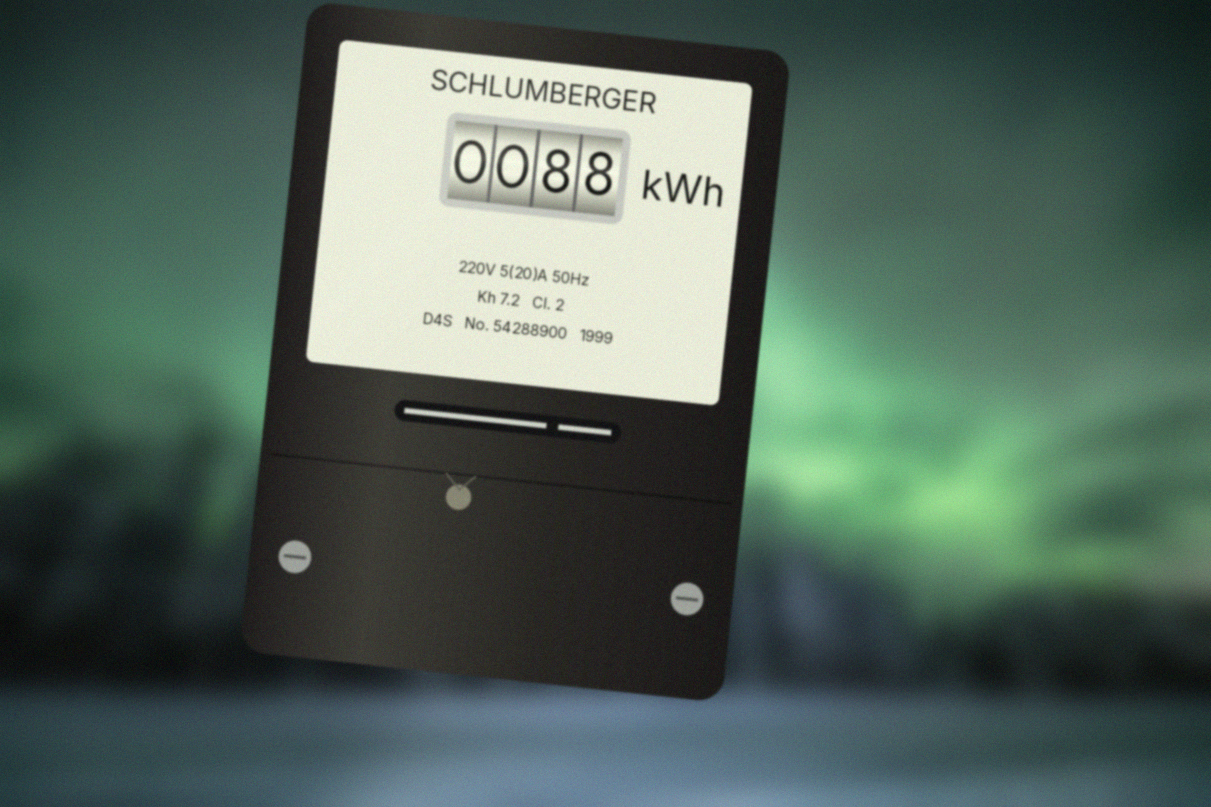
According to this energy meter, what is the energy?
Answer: 88 kWh
